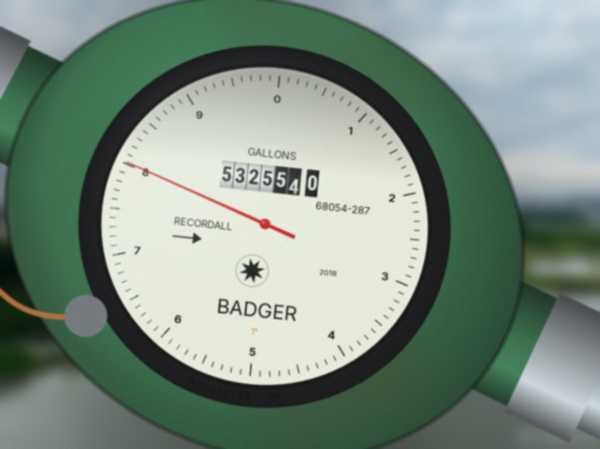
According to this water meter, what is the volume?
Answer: 5325538.0 gal
